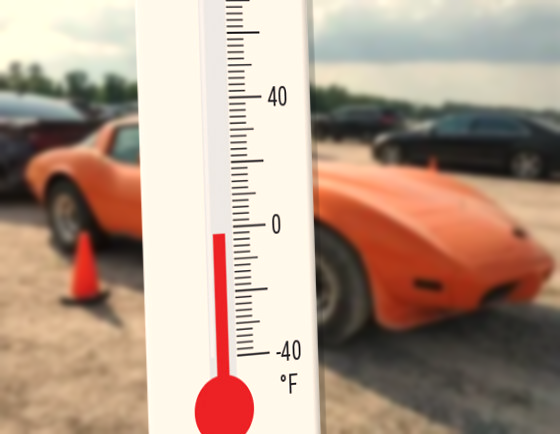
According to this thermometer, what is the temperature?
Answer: -2 °F
